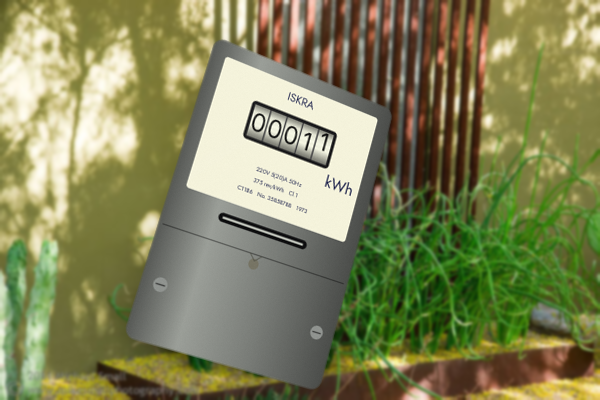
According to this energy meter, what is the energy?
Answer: 11 kWh
